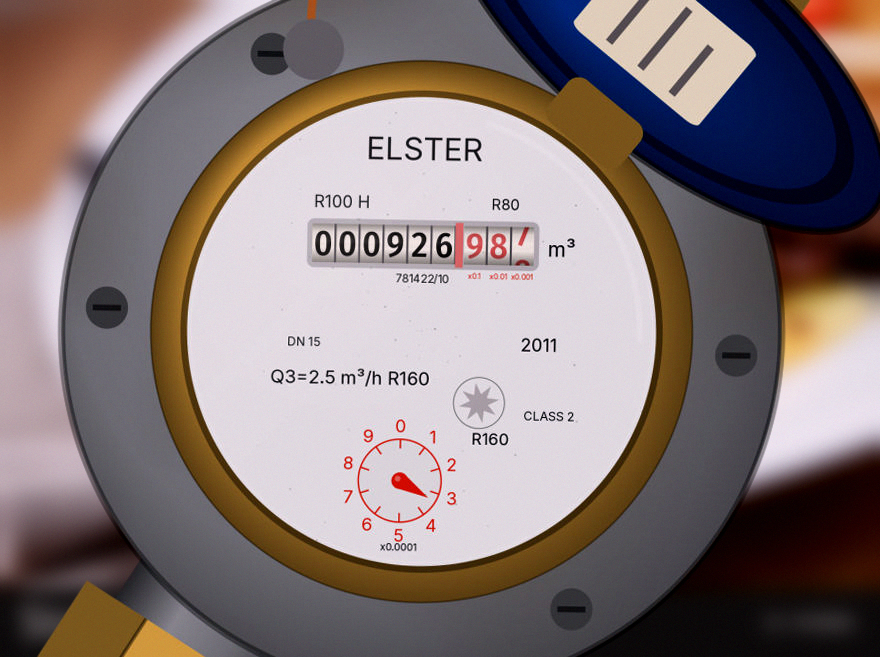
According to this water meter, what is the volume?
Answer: 926.9873 m³
